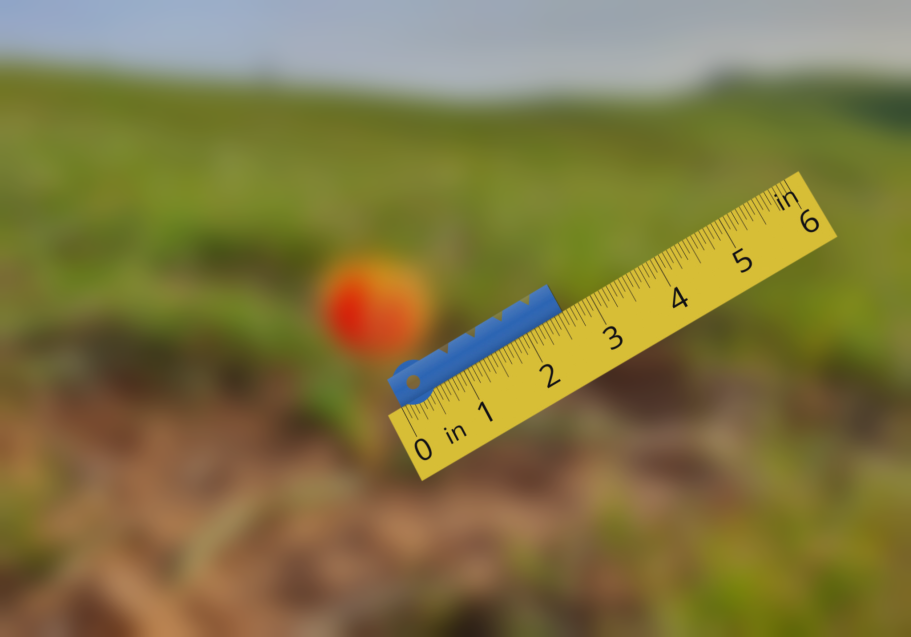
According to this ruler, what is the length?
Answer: 2.5625 in
